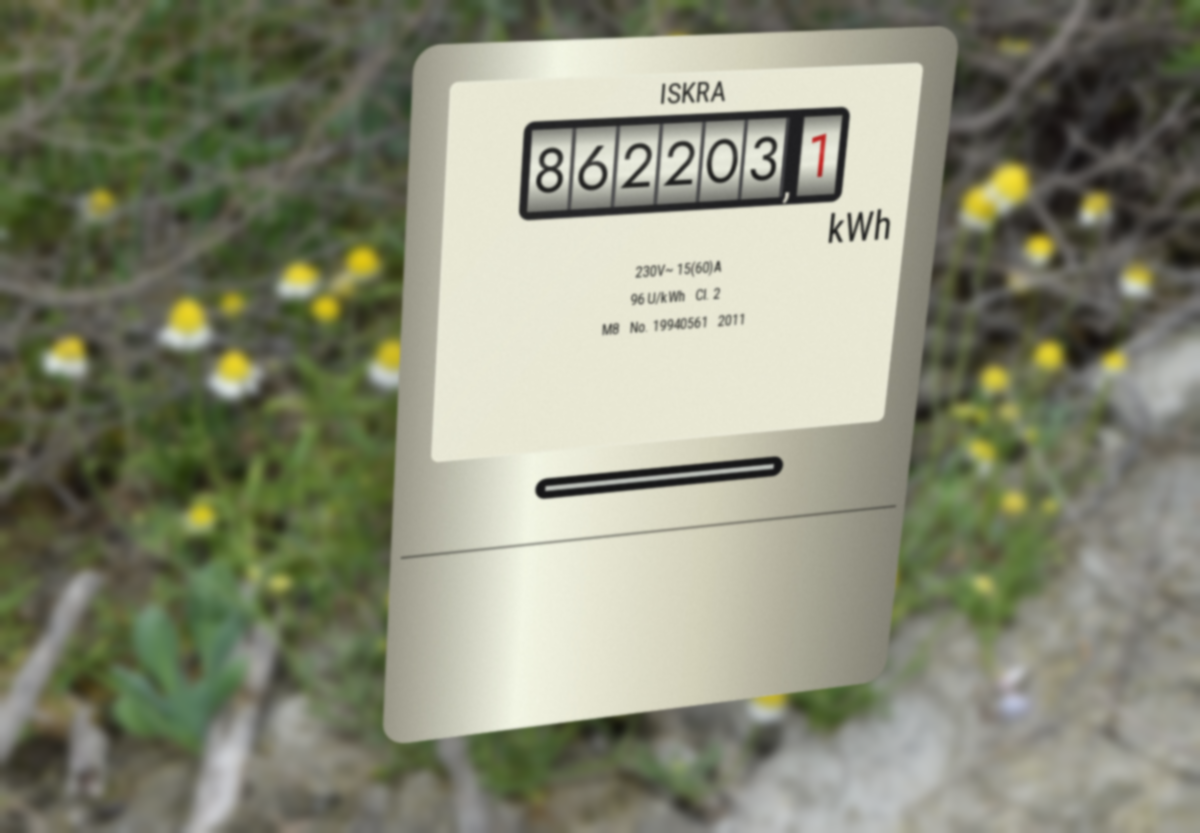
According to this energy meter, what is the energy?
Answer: 862203.1 kWh
